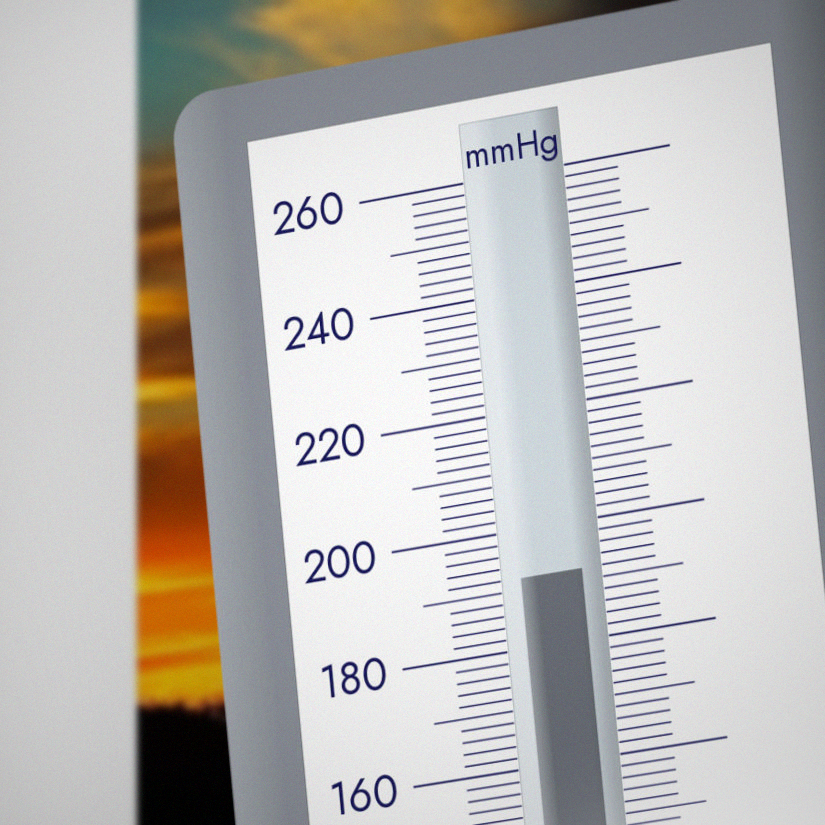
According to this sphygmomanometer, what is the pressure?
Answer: 192 mmHg
